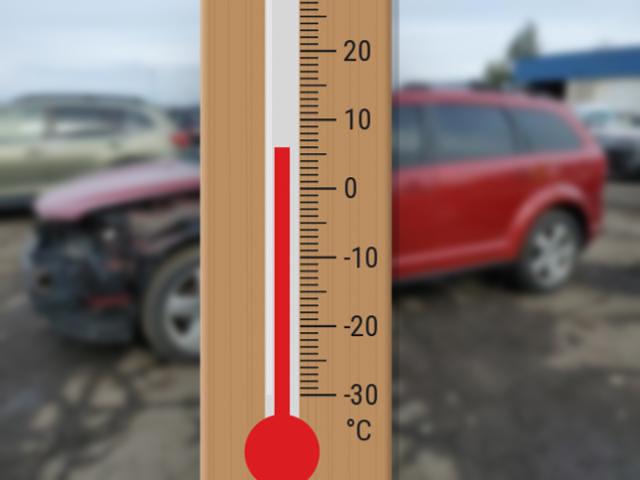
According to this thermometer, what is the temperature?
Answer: 6 °C
